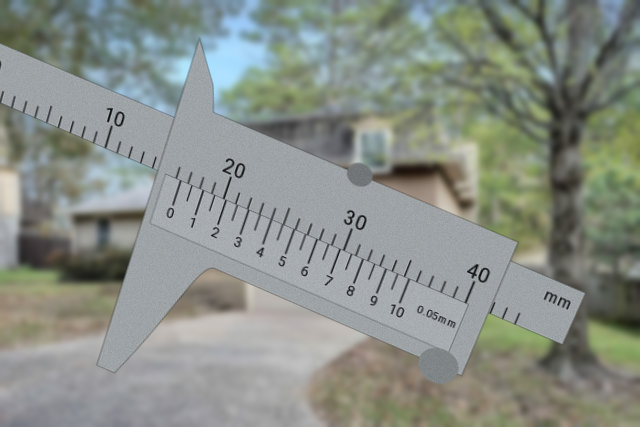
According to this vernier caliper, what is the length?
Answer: 16.4 mm
